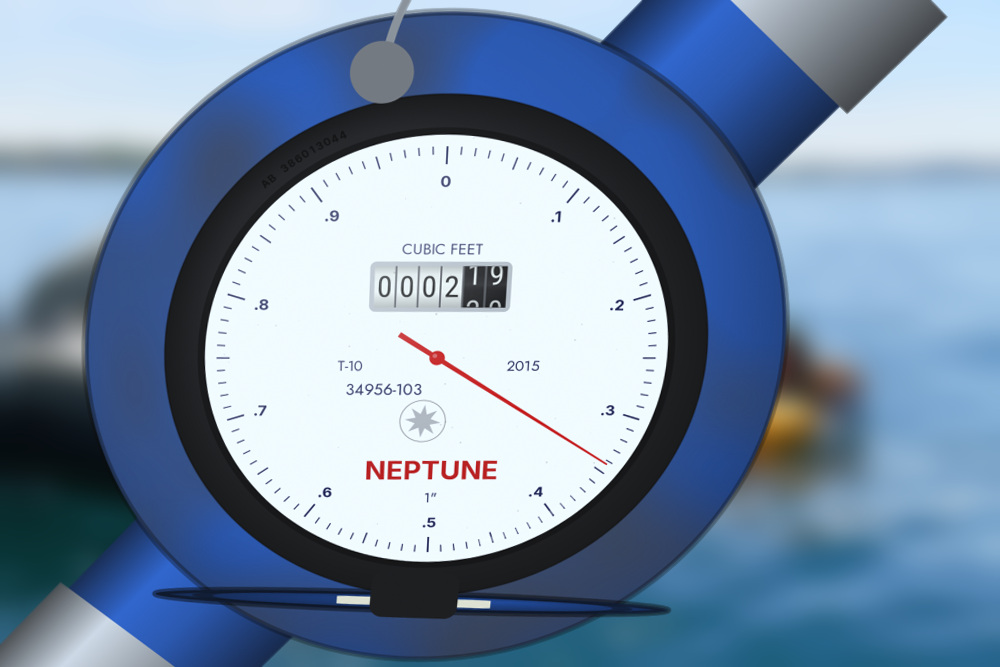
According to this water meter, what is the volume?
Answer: 219.34 ft³
